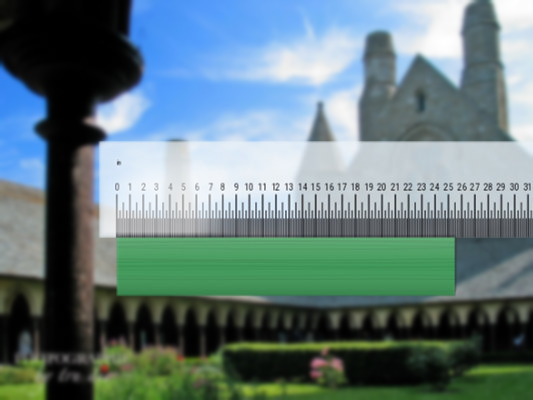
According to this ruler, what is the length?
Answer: 25.5 in
